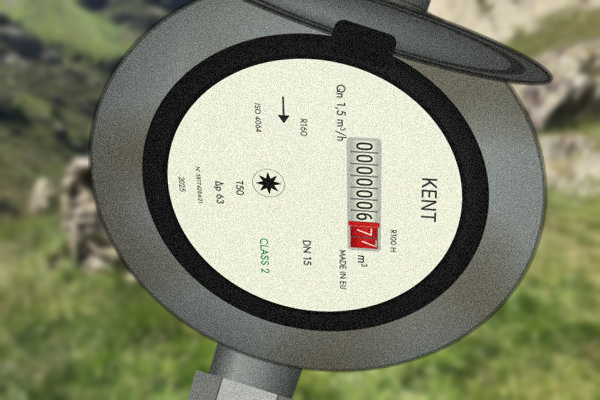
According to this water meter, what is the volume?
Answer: 6.77 m³
